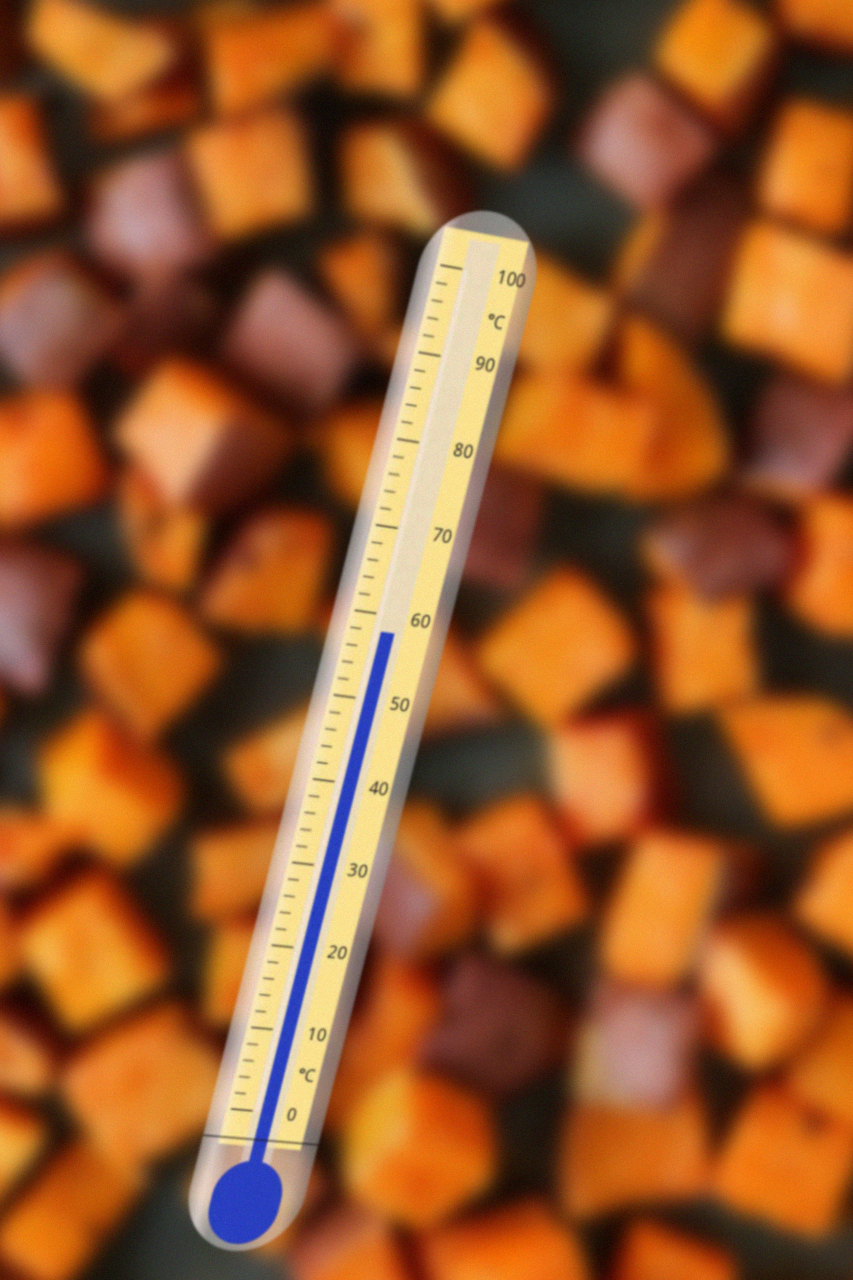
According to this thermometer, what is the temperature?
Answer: 58 °C
